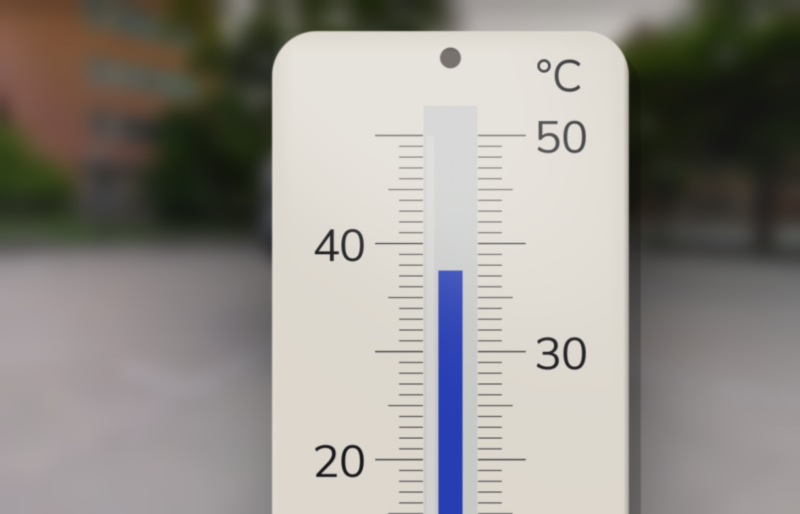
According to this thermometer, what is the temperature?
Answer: 37.5 °C
